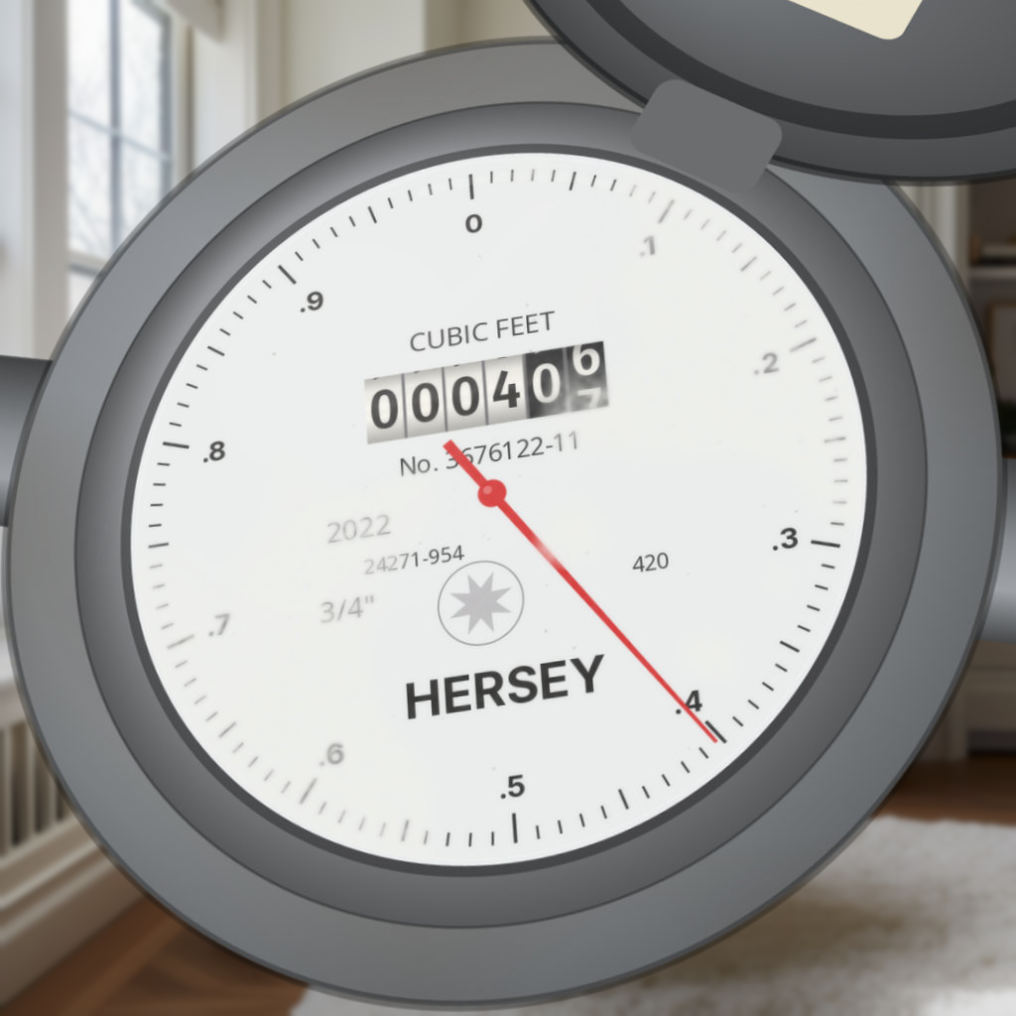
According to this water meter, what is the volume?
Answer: 406.40 ft³
